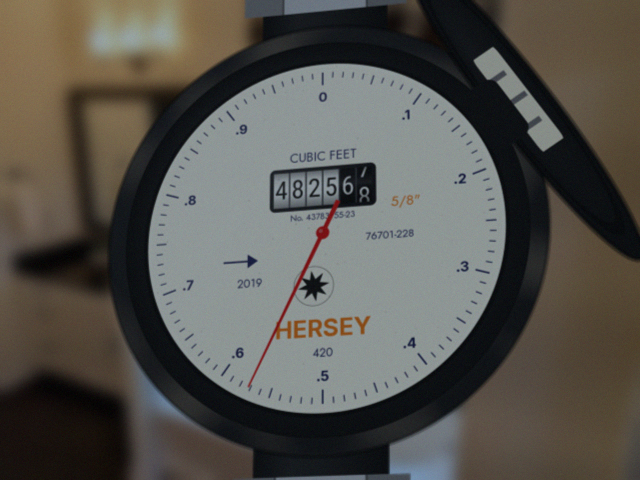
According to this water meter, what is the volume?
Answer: 482567.57 ft³
